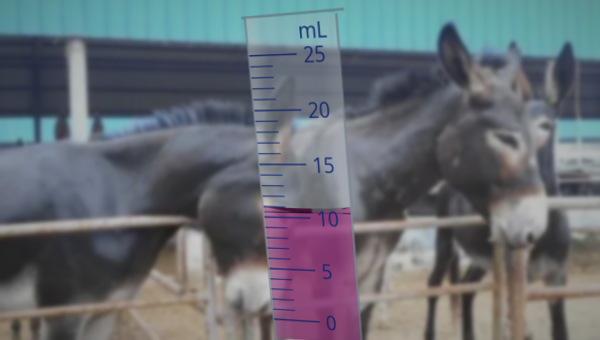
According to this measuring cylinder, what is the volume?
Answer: 10.5 mL
